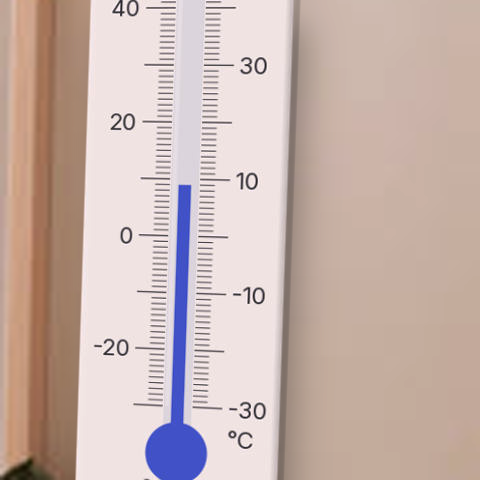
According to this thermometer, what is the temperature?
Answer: 9 °C
